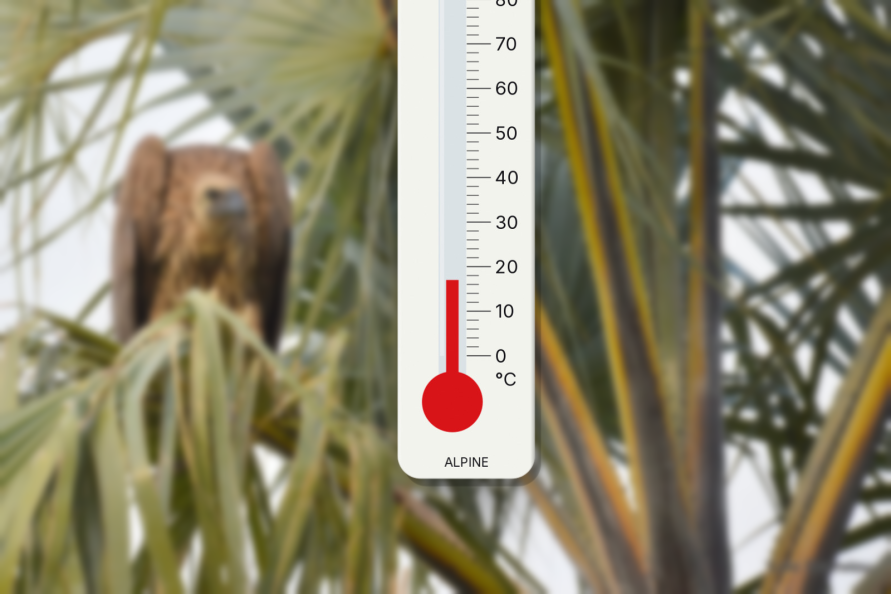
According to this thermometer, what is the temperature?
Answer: 17 °C
